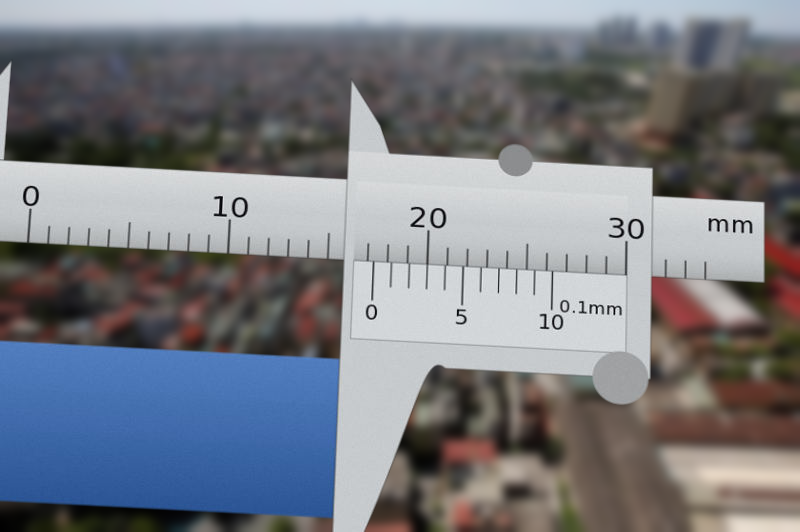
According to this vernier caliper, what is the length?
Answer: 17.3 mm
